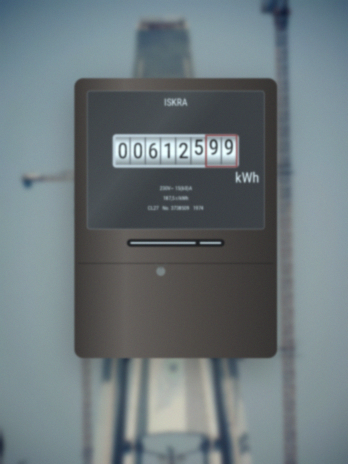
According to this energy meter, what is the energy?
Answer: 6125.99 kWh
